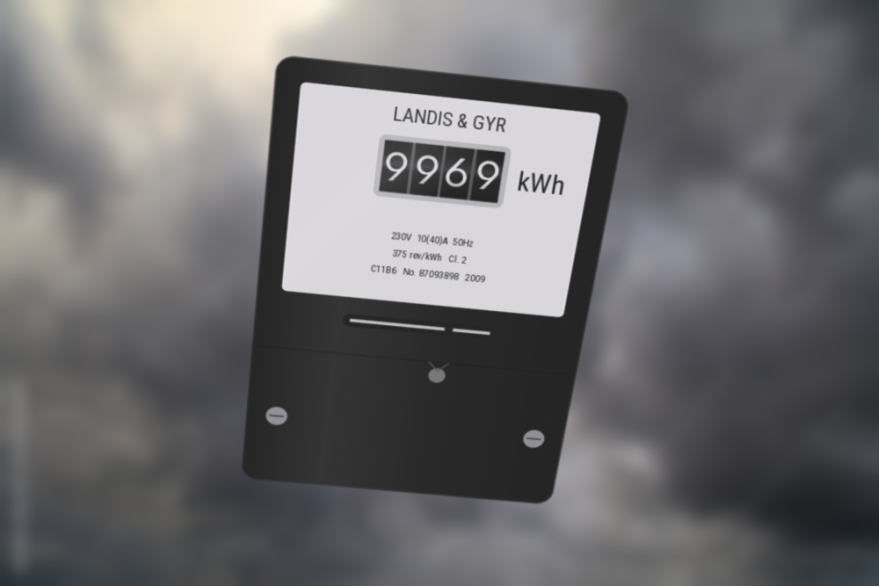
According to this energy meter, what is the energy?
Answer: 9969 kWh
